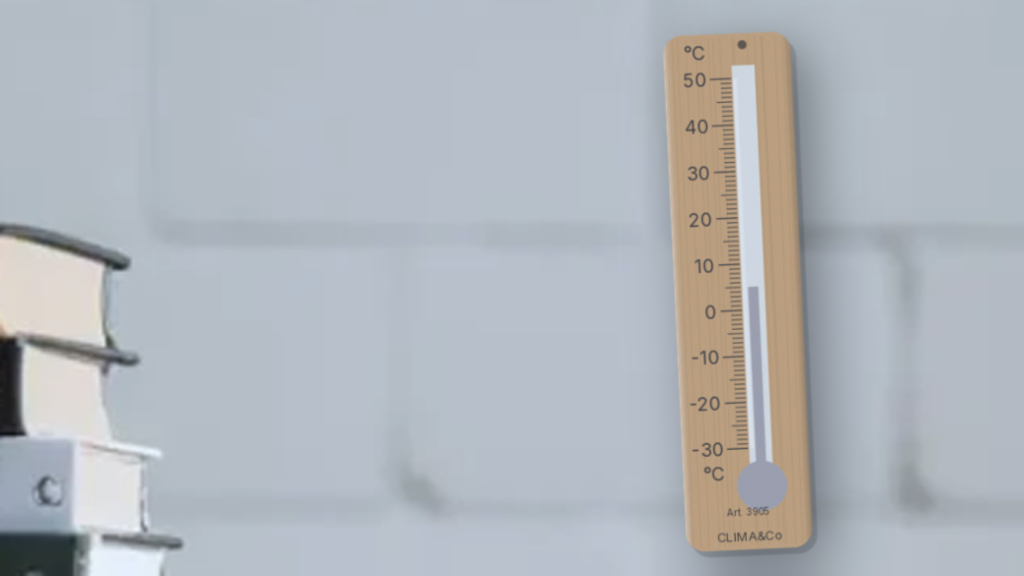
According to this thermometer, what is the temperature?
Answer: 5 °C
